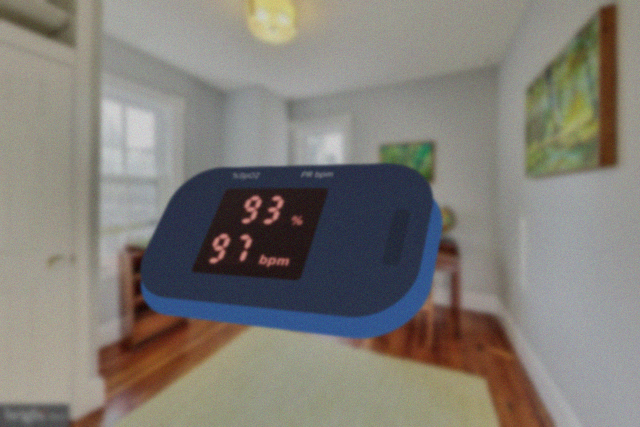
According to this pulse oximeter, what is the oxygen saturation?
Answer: 93 %
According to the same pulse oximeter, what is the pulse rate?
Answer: 97 bpm
